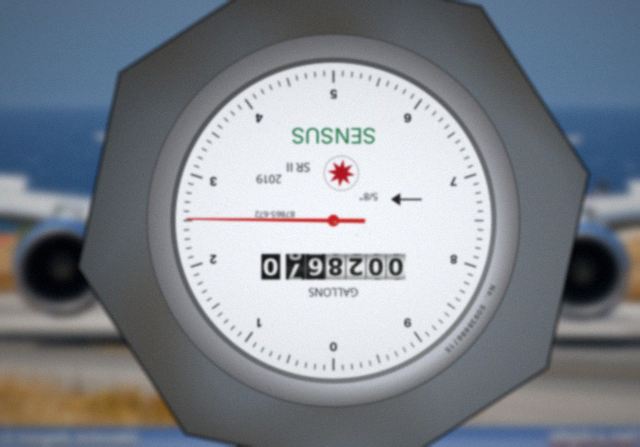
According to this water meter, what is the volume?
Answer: 28672.5 gal
